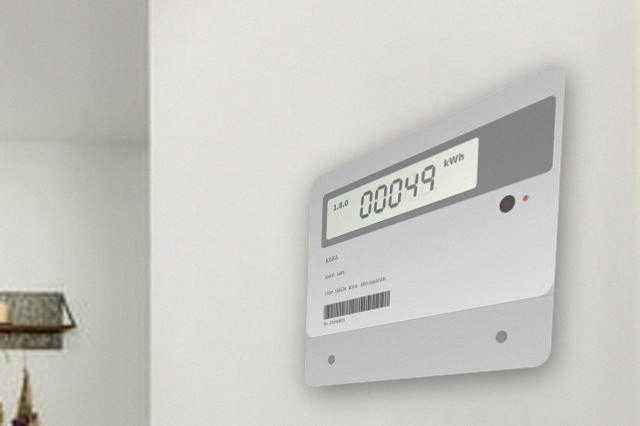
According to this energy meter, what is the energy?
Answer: 49 kWh
